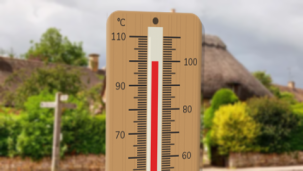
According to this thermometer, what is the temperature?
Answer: 100 °C
